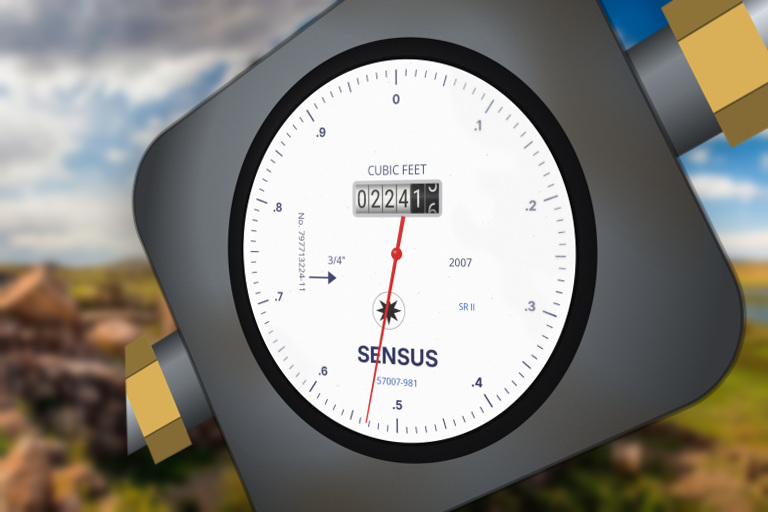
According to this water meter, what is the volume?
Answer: 22415.53 ft³
